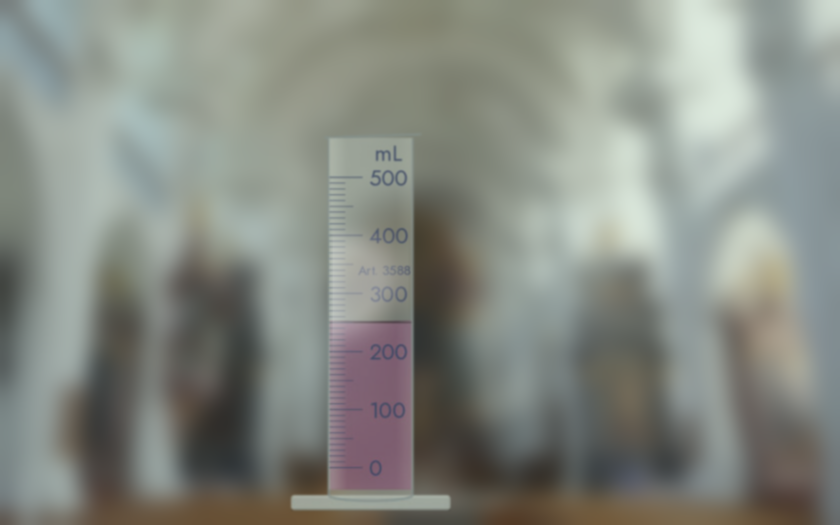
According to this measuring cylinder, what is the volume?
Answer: 250 mL
